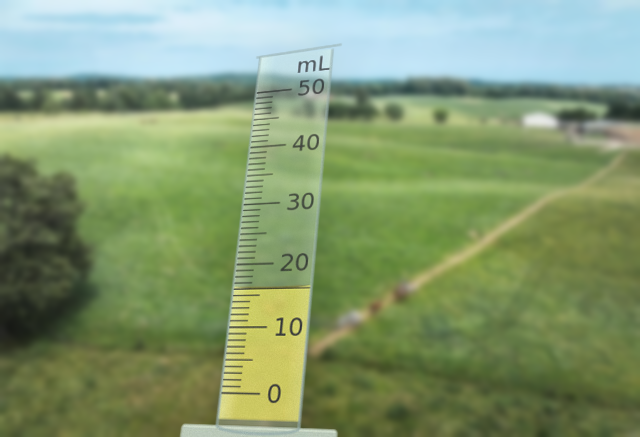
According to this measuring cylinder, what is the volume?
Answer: 16 mL
